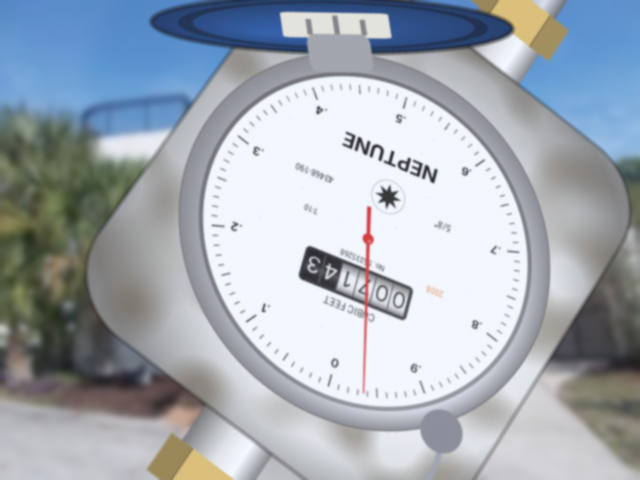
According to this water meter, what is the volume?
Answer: 7142.96 ft³
